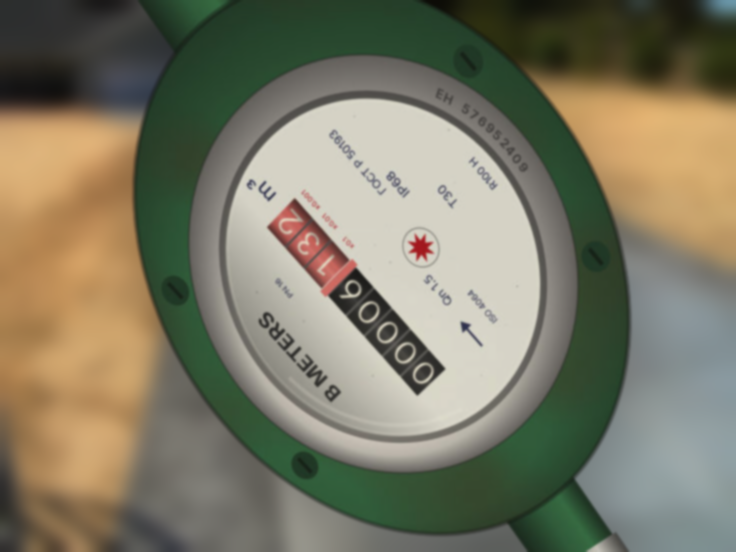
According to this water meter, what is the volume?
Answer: 6.132 m³
